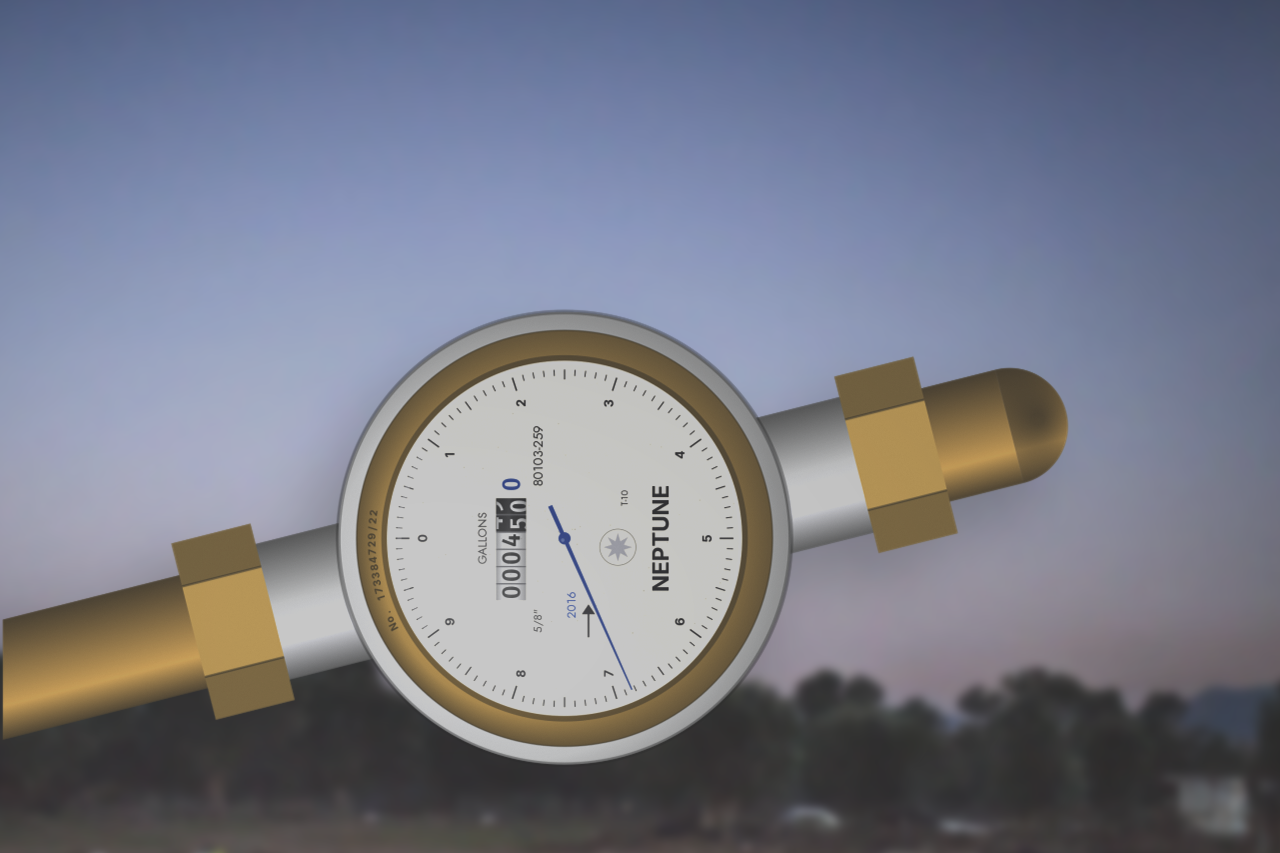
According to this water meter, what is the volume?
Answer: 4496.8 gal
